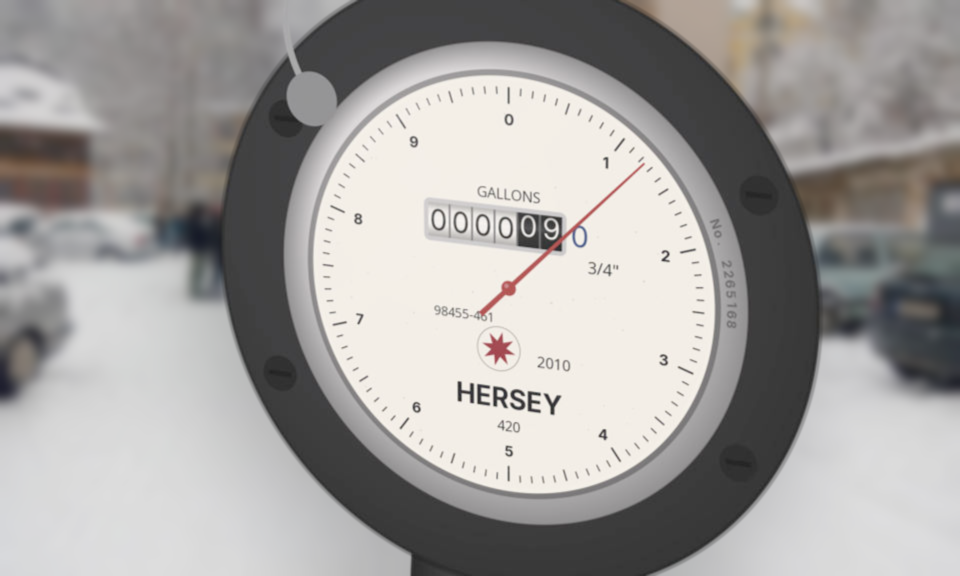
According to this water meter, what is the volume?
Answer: 91.2 gal
